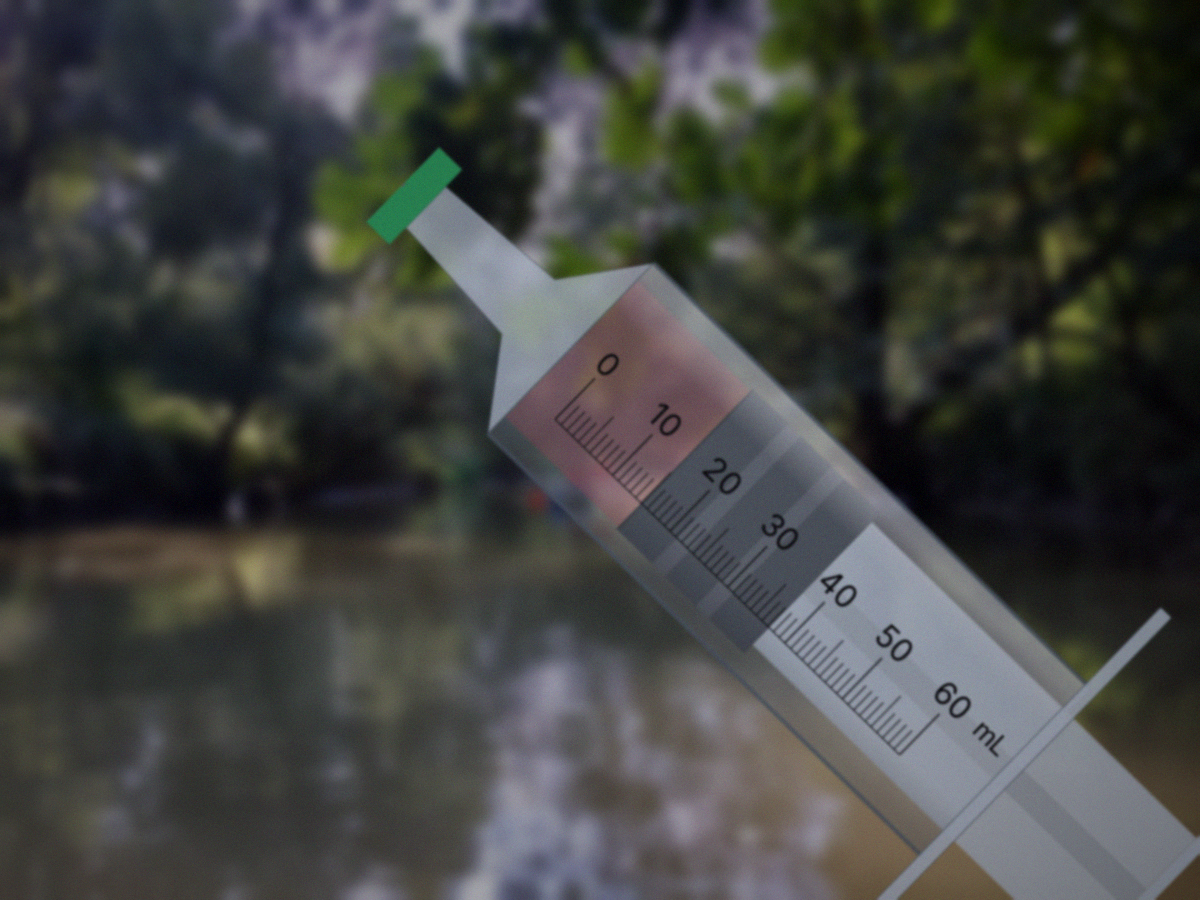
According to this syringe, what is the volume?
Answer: 15 mL
